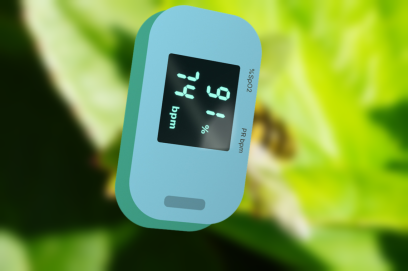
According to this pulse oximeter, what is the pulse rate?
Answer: 74 bpm
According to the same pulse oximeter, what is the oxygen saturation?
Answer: 91 %
